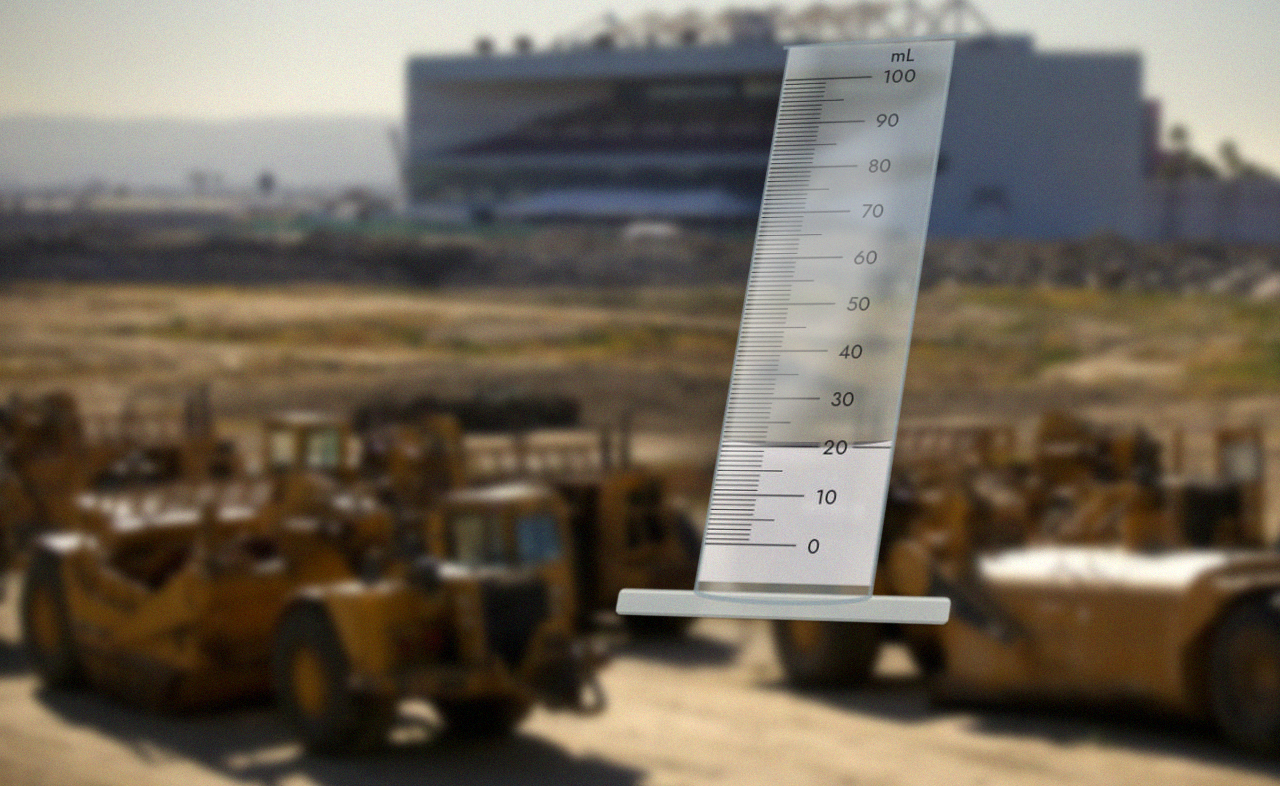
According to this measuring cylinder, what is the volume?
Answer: 20 mL
